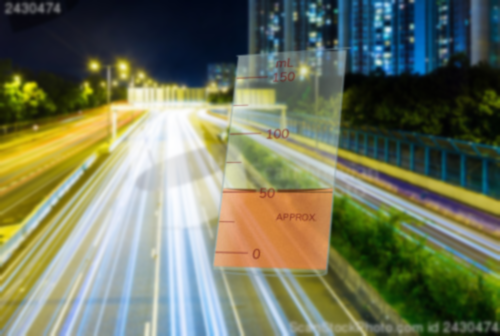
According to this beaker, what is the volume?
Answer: 50 mL
